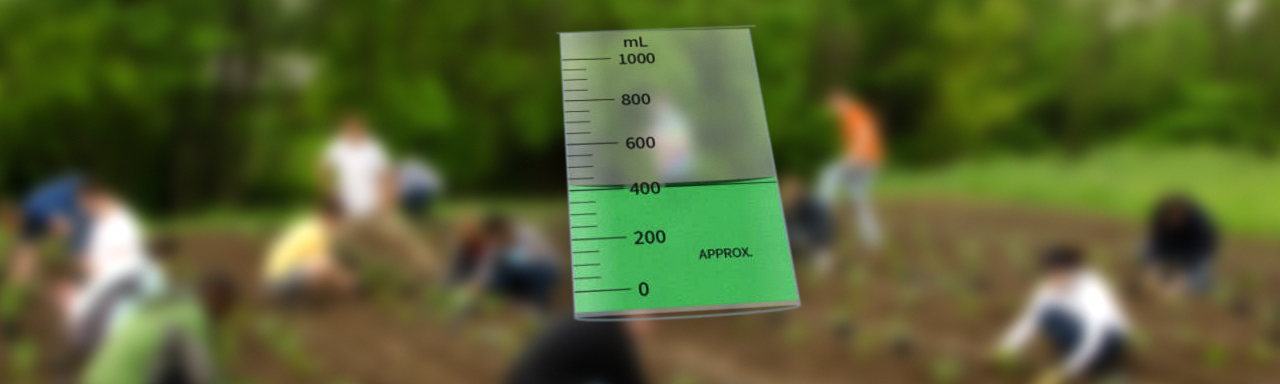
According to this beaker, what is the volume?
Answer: 400 mL
